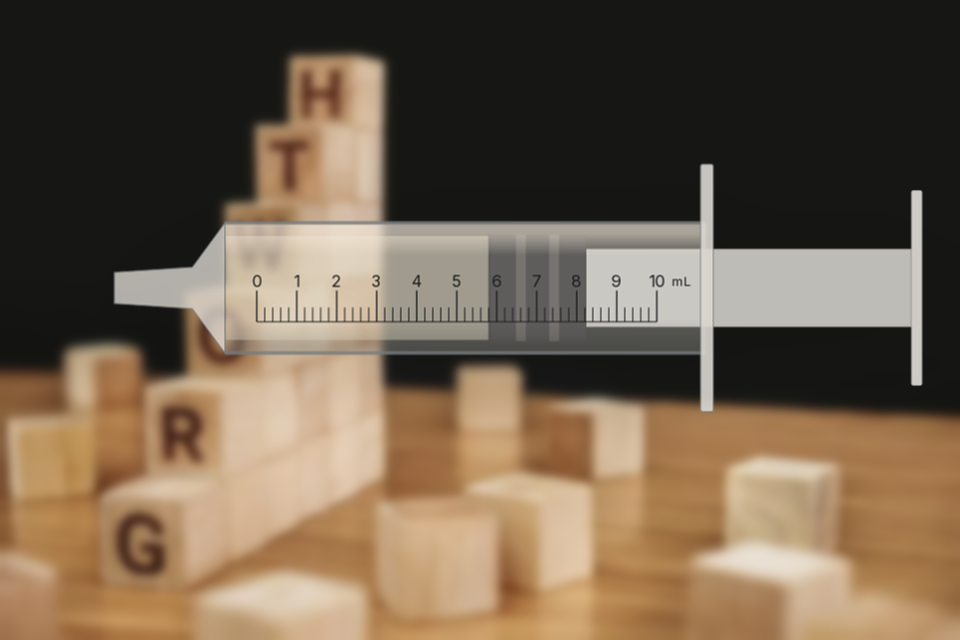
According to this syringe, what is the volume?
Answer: 5.8 mL
